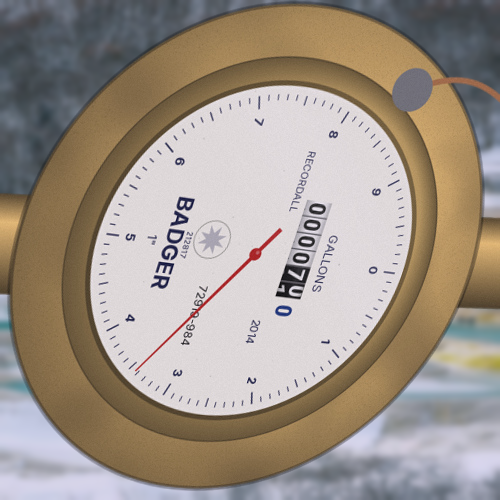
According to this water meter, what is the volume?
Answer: 703.4 gal
